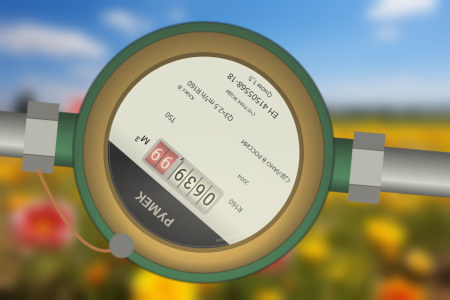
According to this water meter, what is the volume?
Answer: 639.99 m³
